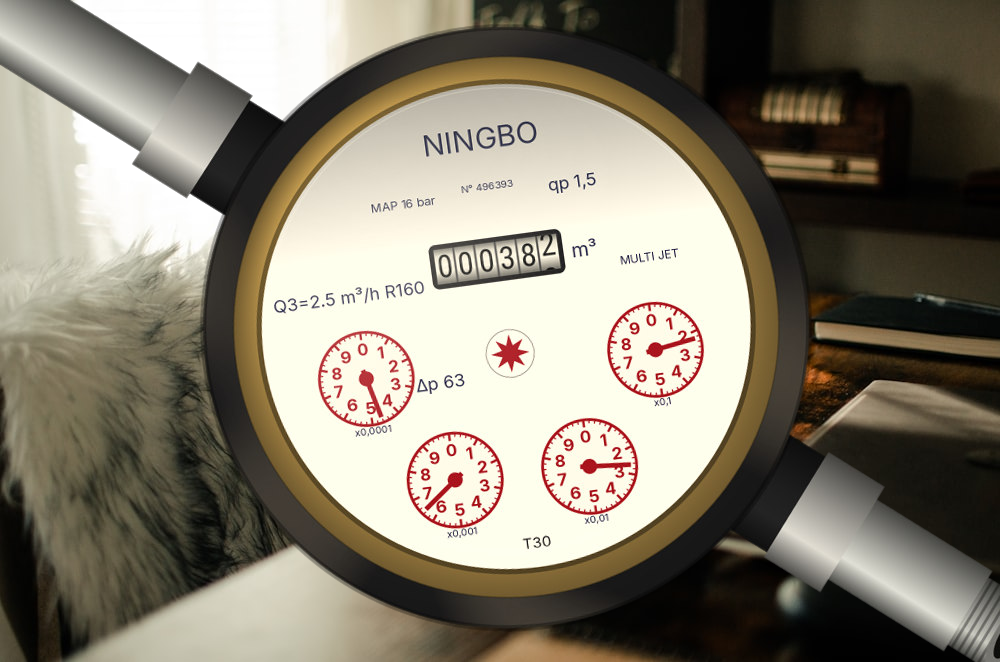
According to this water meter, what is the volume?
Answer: 382.2264 m³
